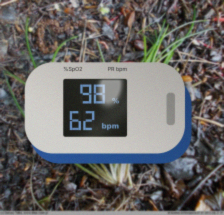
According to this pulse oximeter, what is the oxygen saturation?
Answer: 98 %
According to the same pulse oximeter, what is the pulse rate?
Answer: 62 bpm
